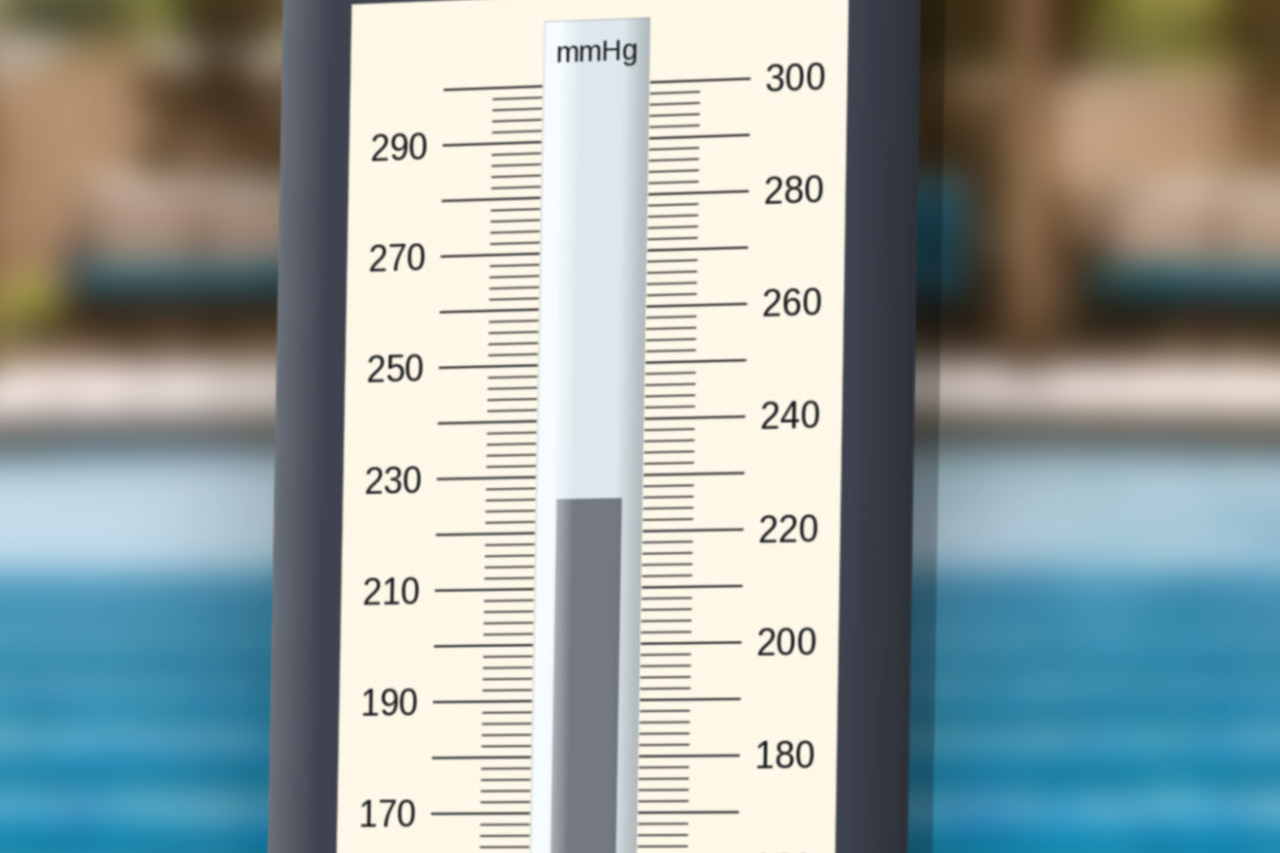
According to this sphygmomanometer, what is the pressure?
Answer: 226 mmHg
